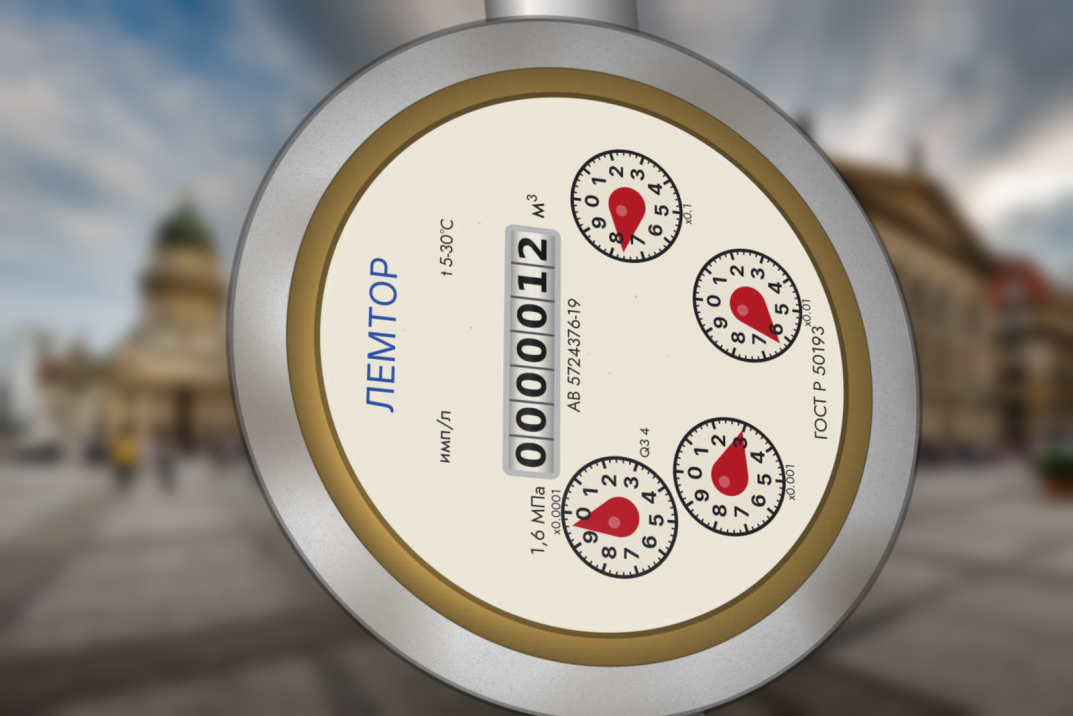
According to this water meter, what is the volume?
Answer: 12.7629 m³
